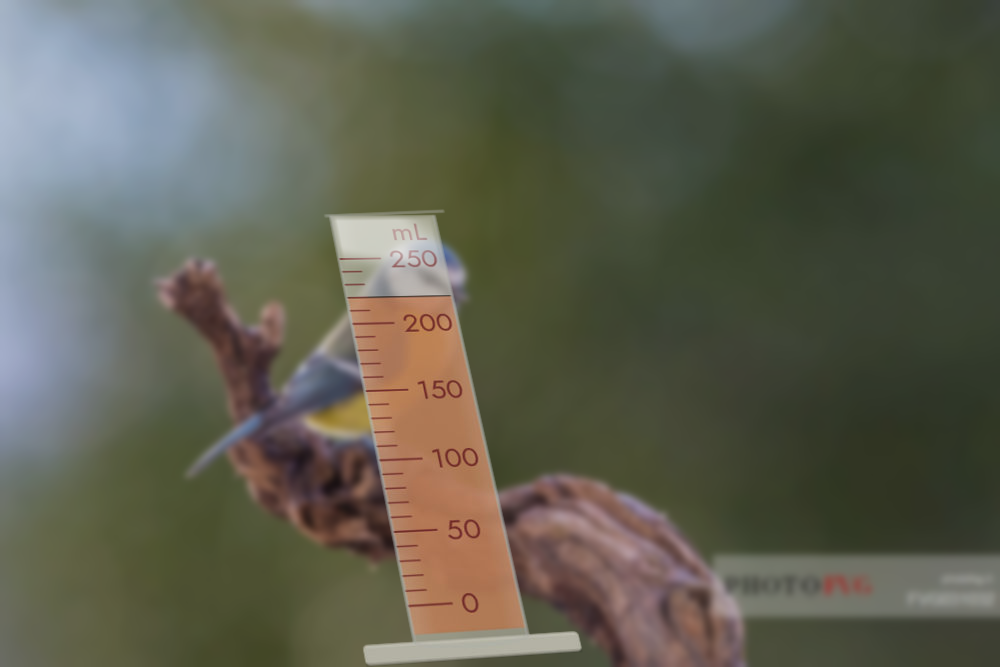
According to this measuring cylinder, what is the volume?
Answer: 220 mL
